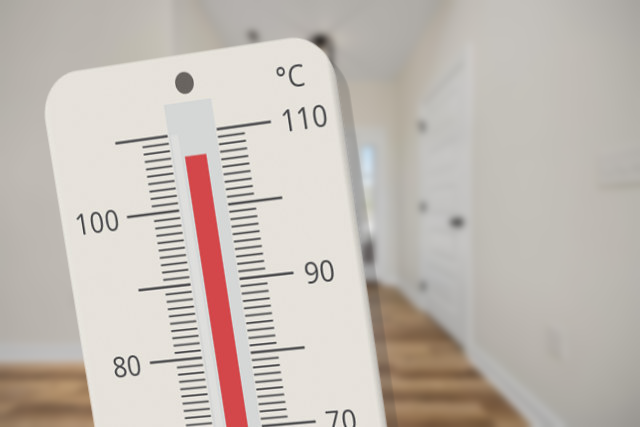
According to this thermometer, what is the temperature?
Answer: 107 °C
